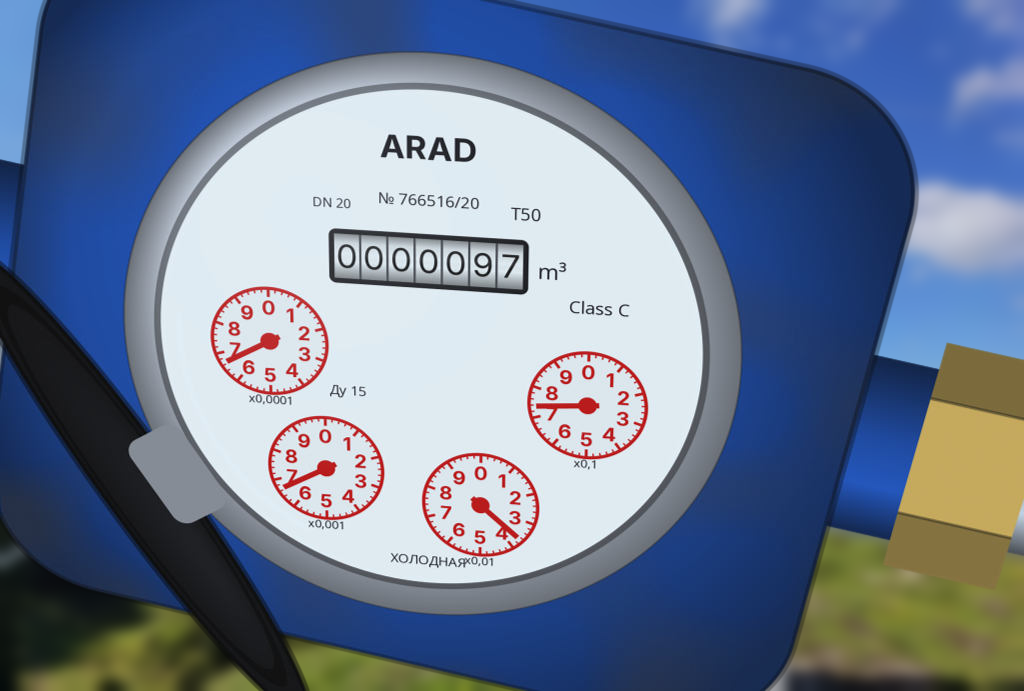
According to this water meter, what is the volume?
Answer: 97.7366 m³
